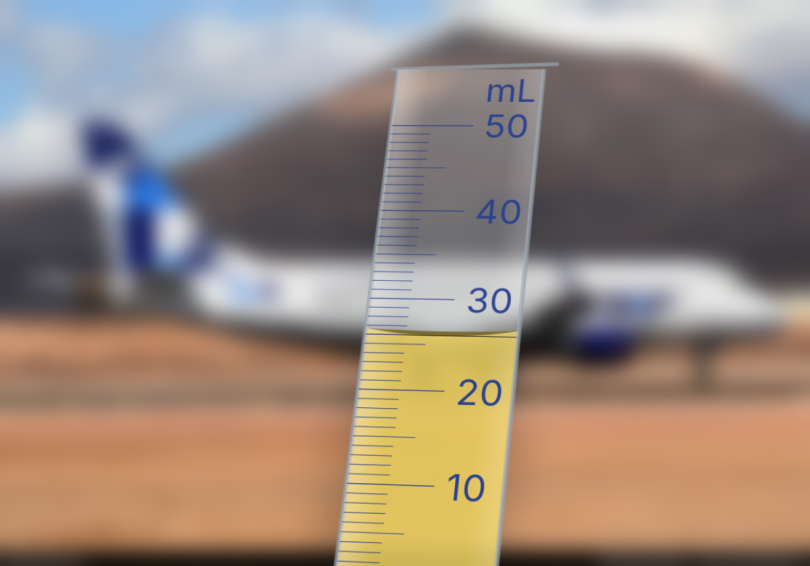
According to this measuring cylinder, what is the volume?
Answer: 26 mL
